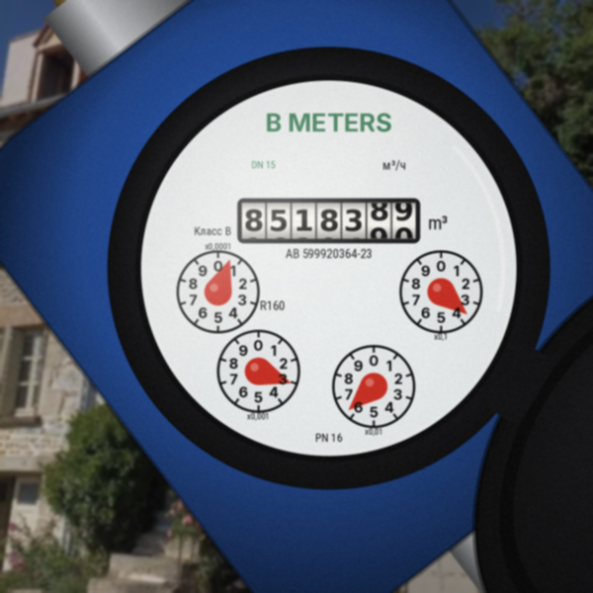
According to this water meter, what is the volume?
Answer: 8518389.3630 m³
